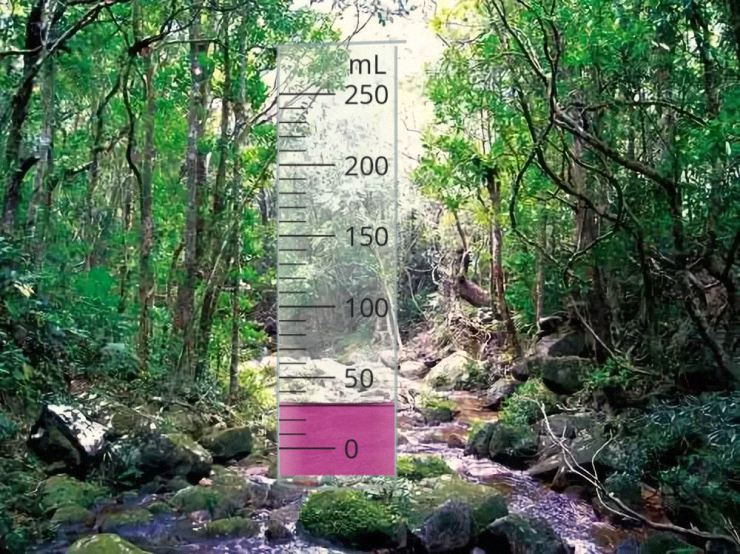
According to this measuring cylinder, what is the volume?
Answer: 30 mL
